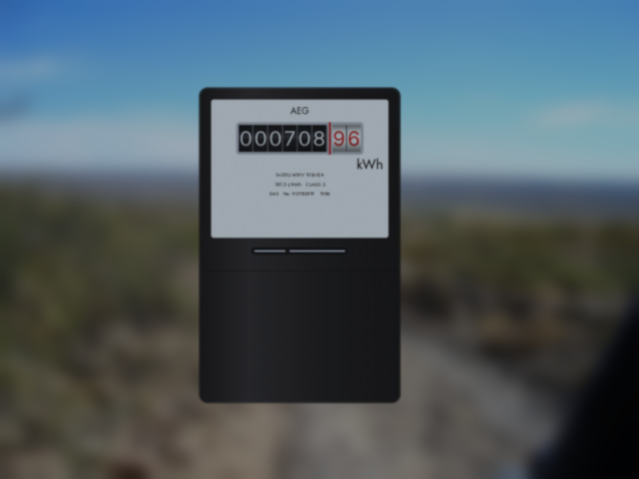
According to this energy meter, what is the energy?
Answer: 708.96 kWh
